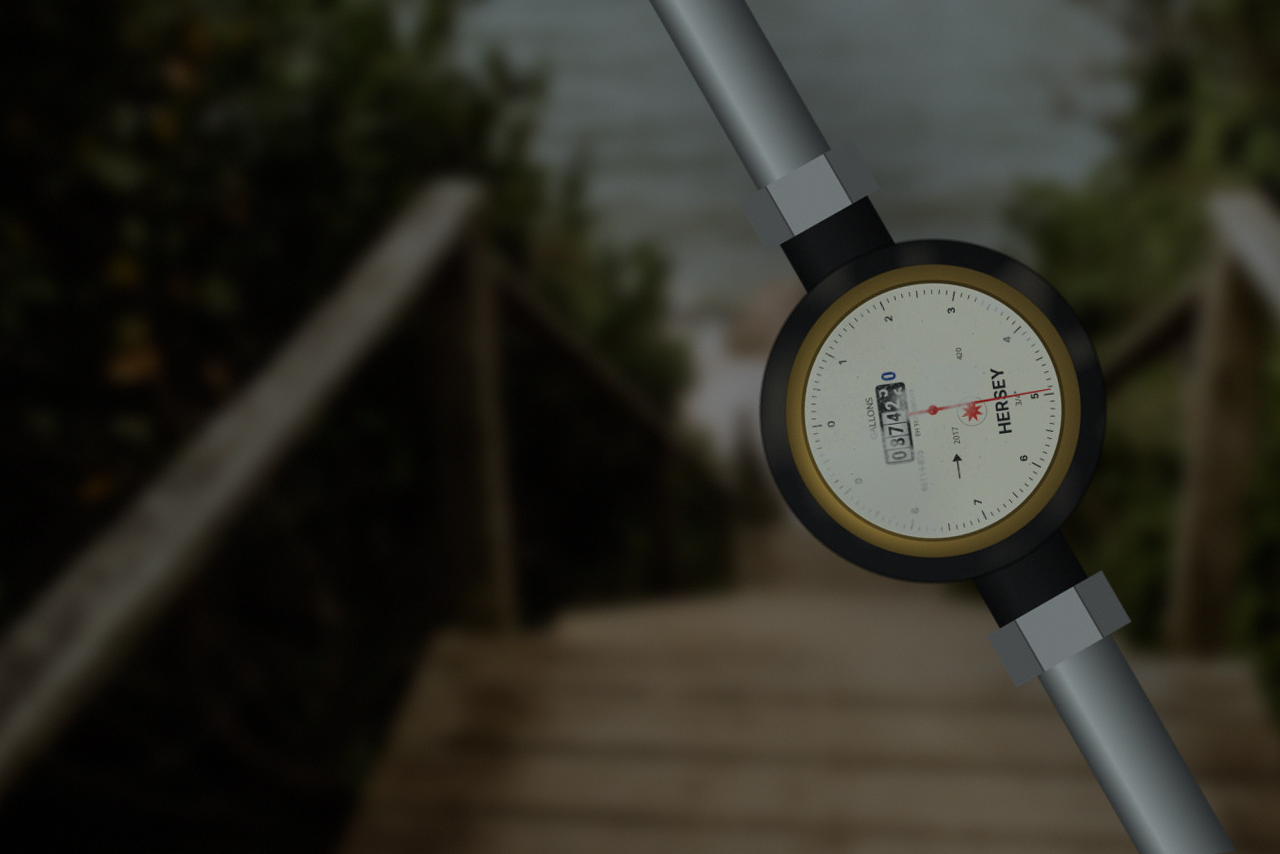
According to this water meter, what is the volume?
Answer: 874254.9 gal
